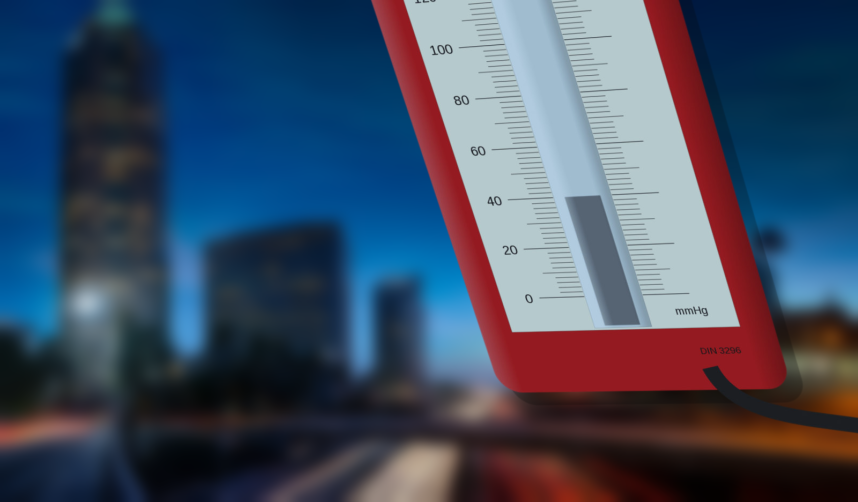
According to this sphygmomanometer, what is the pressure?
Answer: 40 mmHg
